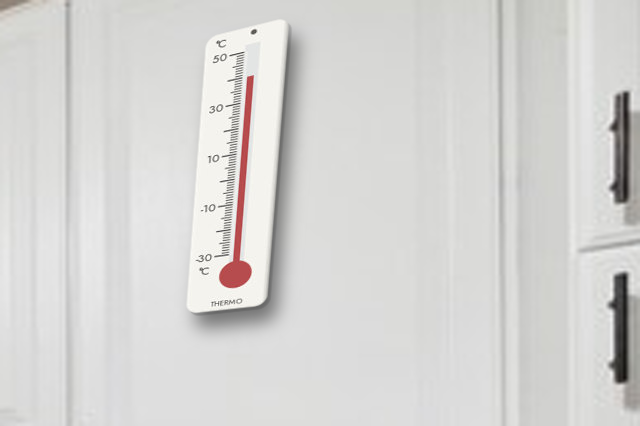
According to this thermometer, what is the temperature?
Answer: 40 °C
